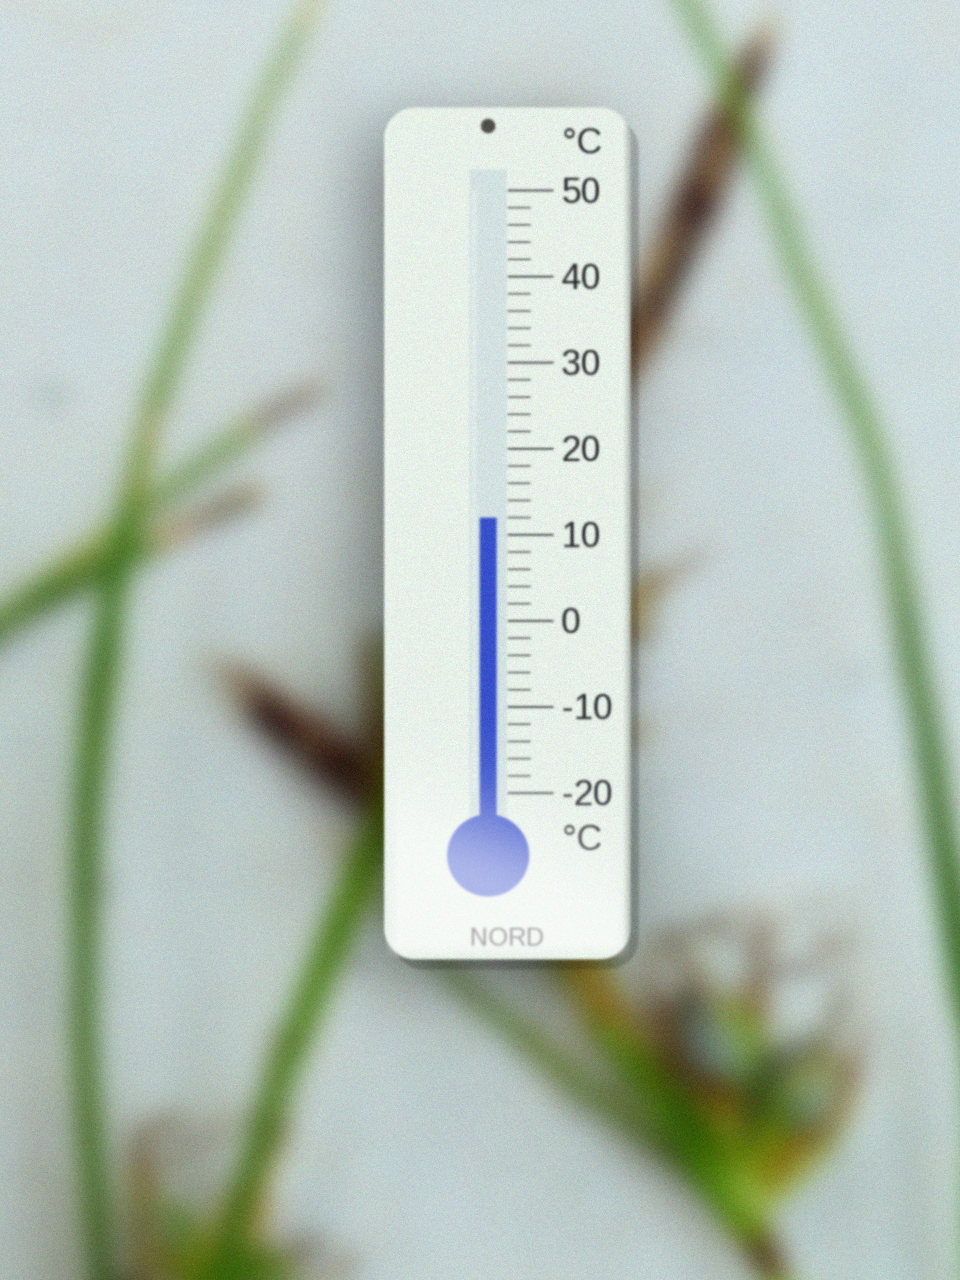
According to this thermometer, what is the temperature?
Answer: 12 °C
